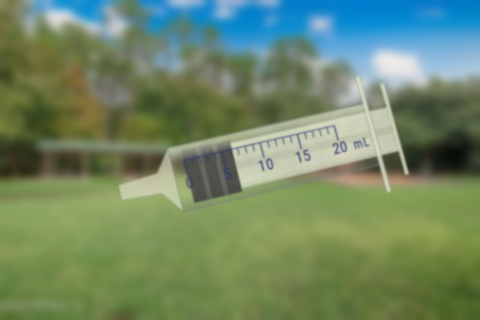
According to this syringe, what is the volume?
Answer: 0 mL
